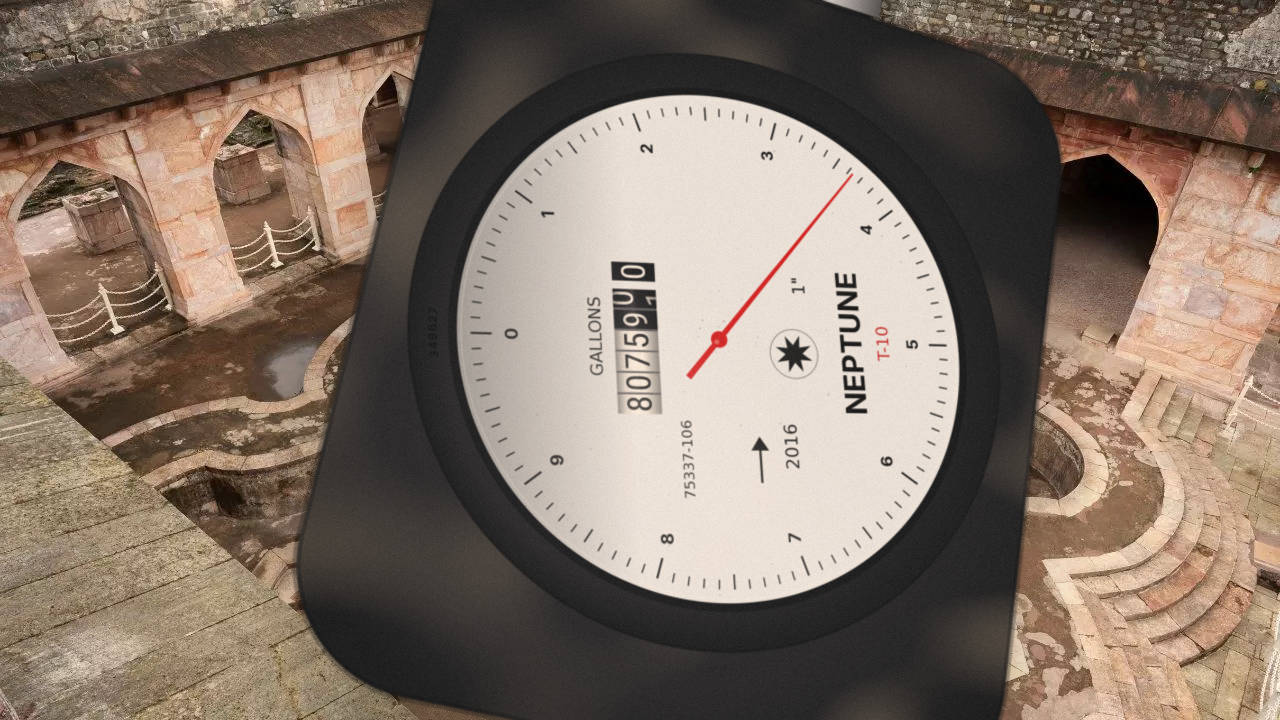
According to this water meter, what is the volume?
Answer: 8075903.6 gal
